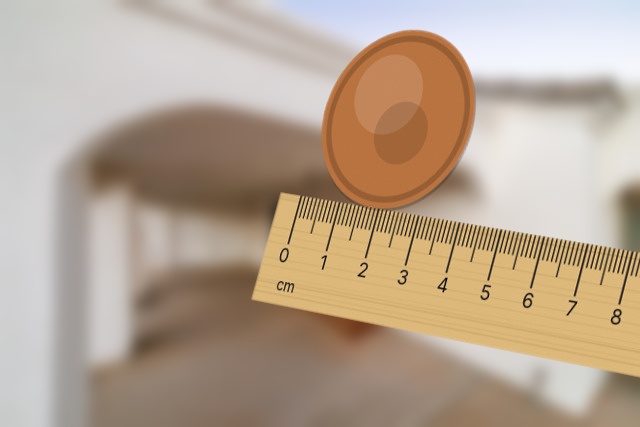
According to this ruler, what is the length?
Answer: 3.7 cm
